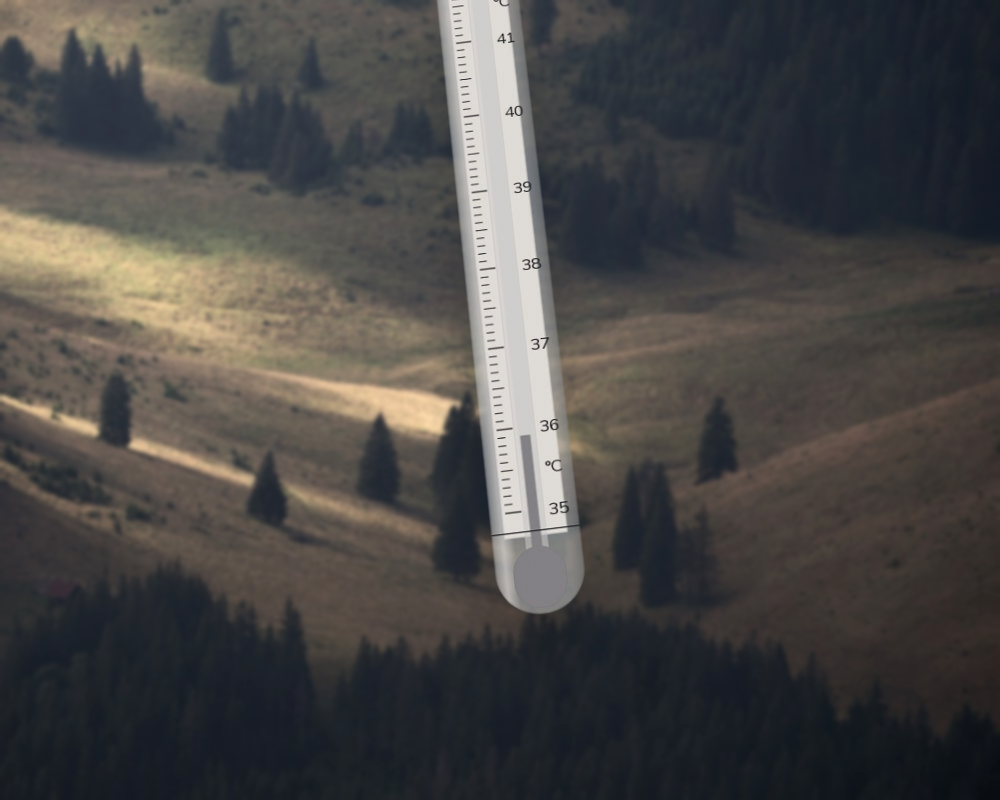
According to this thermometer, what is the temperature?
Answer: 35.9 °C
